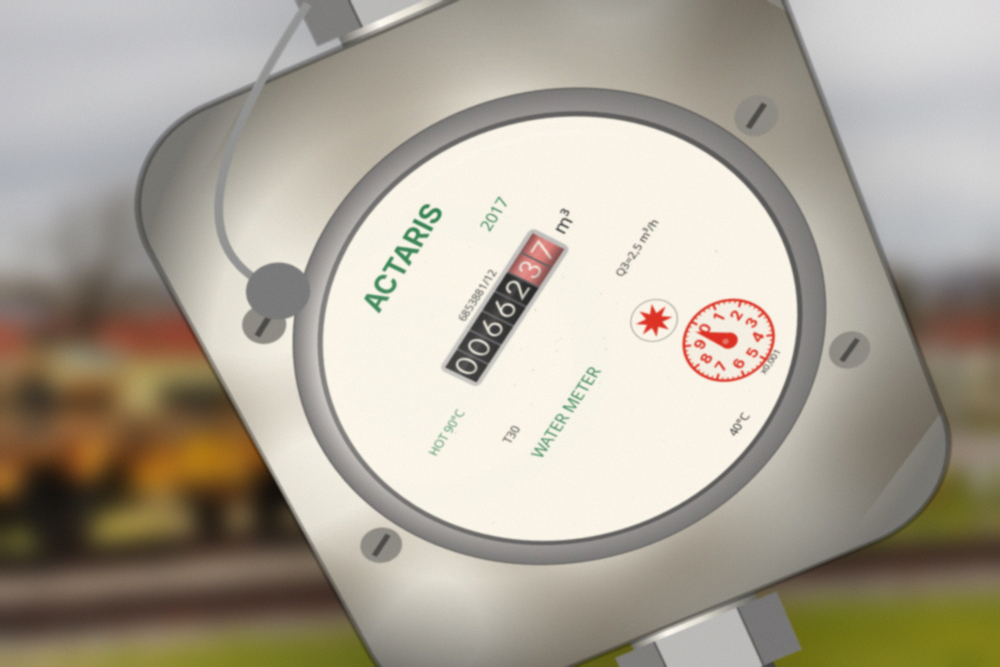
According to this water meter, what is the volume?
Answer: 662.369 m³
